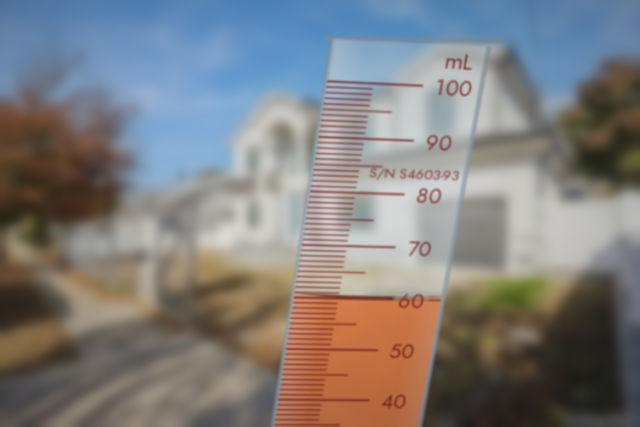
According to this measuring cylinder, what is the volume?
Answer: 60 mL
